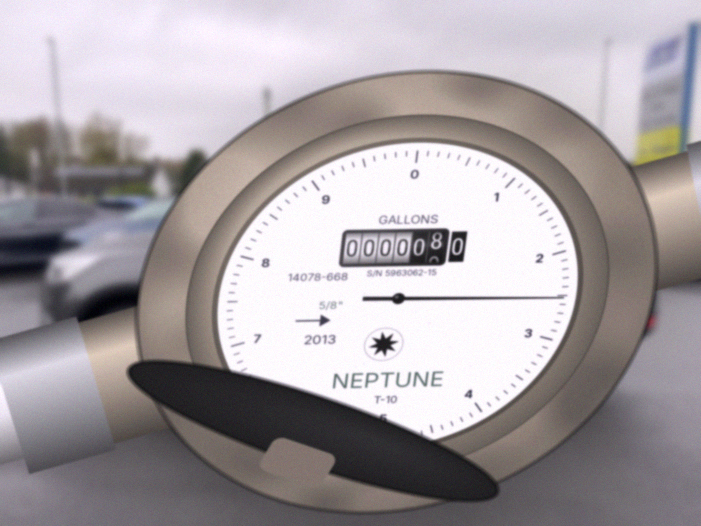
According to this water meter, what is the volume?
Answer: 82.5 gal
